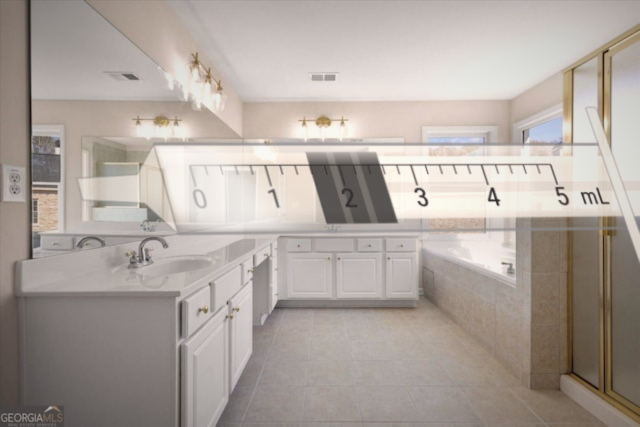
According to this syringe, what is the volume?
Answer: 1.6 mL
